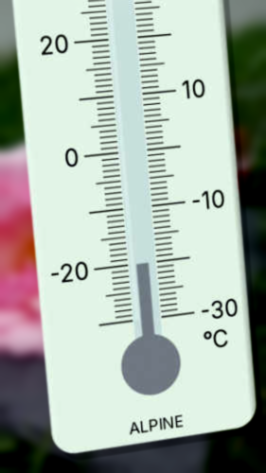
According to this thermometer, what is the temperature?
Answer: -20 °C
